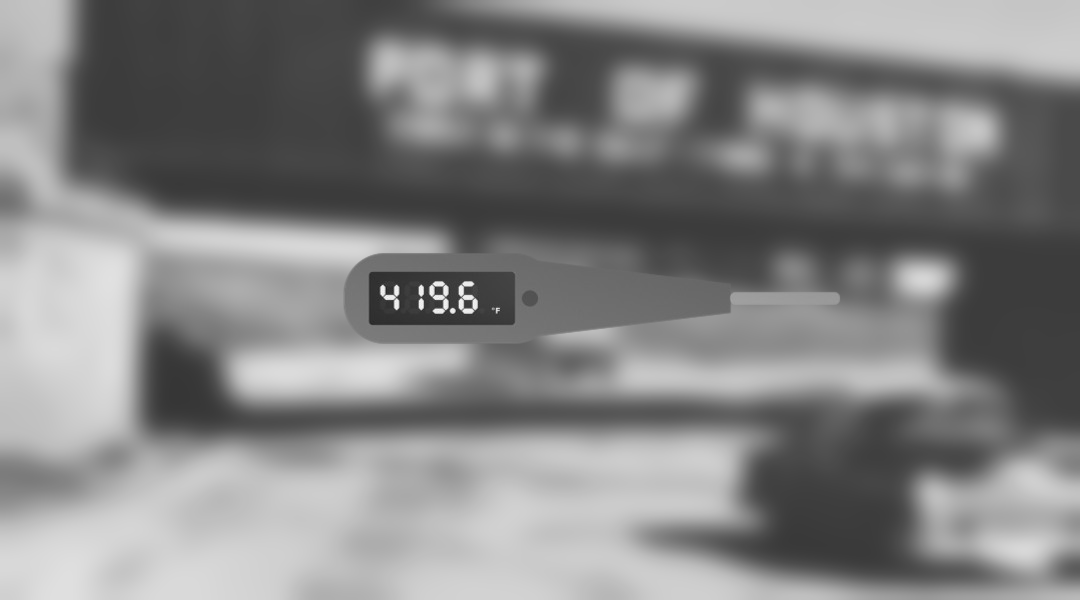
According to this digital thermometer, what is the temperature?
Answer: 419.6 °F
